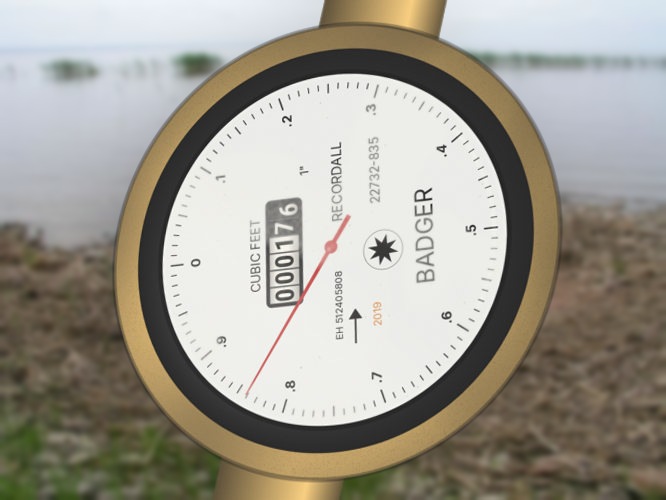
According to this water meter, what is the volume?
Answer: 175.84 ft³
